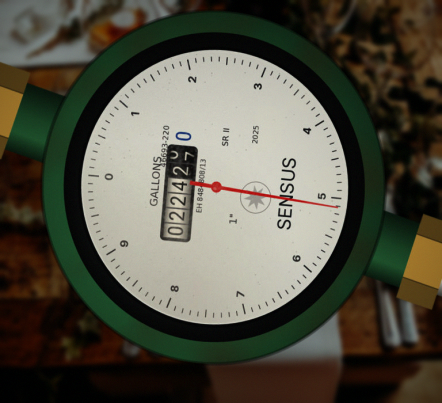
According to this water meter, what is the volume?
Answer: 224265.1 gal
